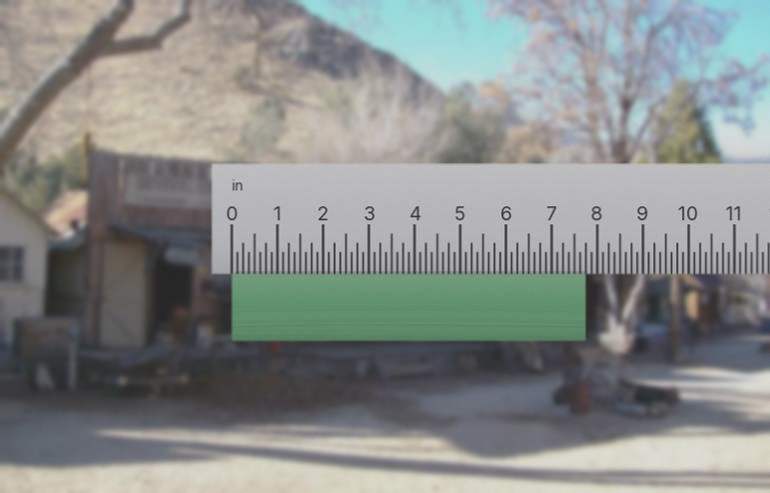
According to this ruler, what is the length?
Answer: 7.75 in
